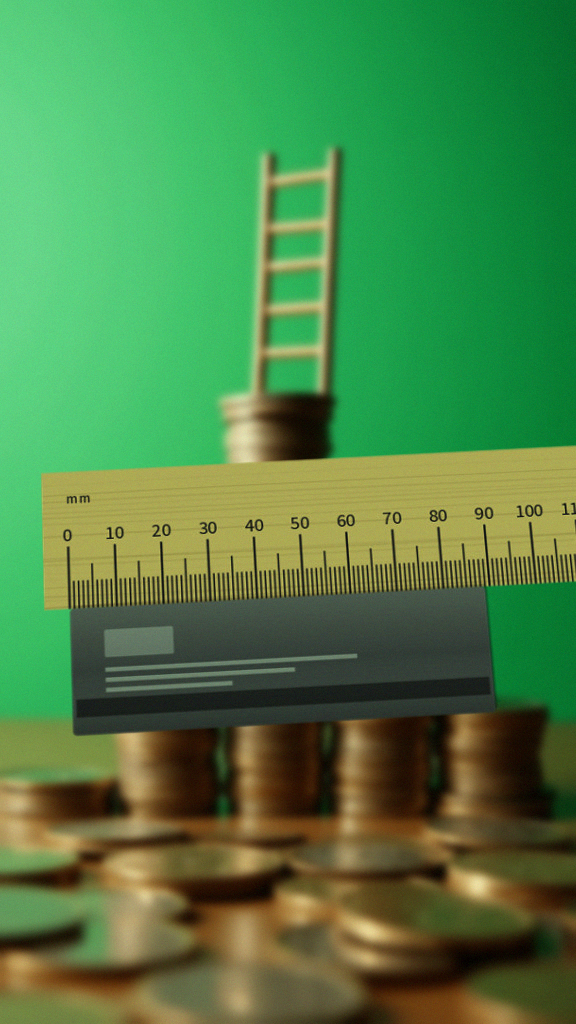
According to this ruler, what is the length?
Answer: 89 mm
